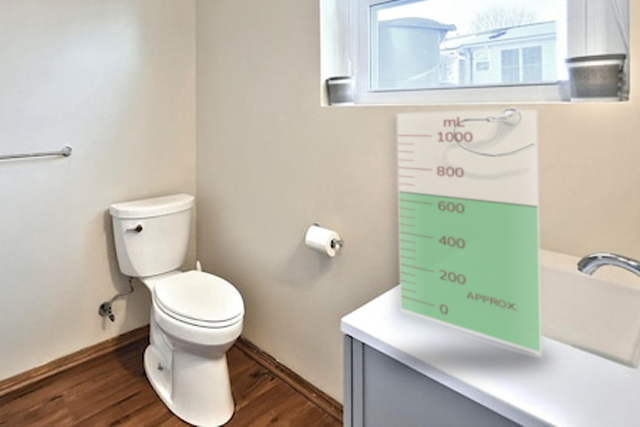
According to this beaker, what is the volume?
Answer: 650 mL
